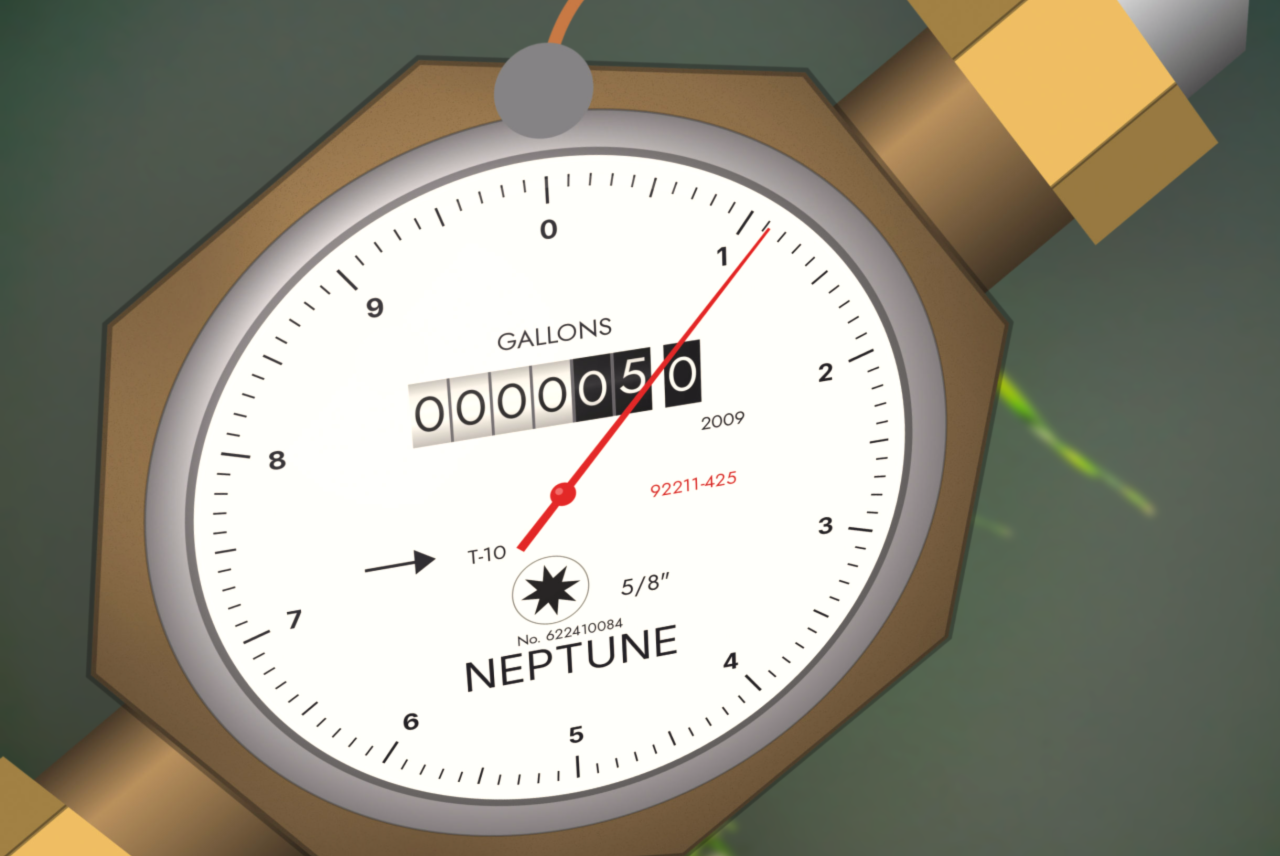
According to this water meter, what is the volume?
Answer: 51.1 gal
